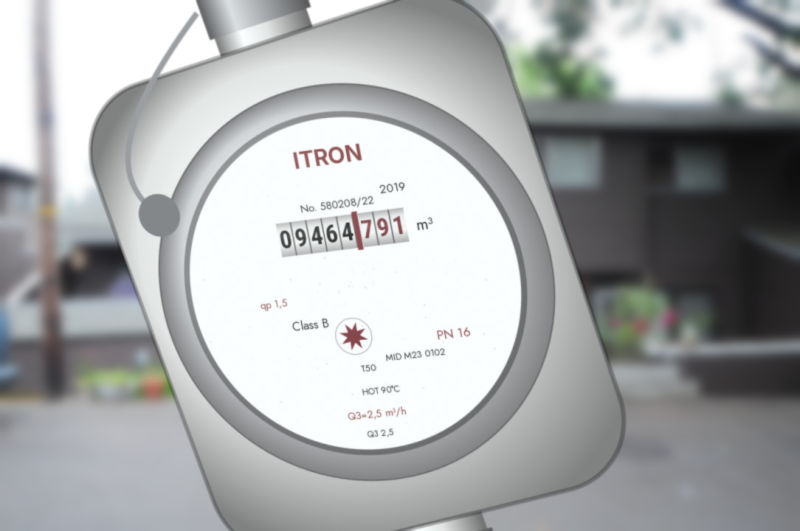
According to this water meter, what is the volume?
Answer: 9464.791 m³
